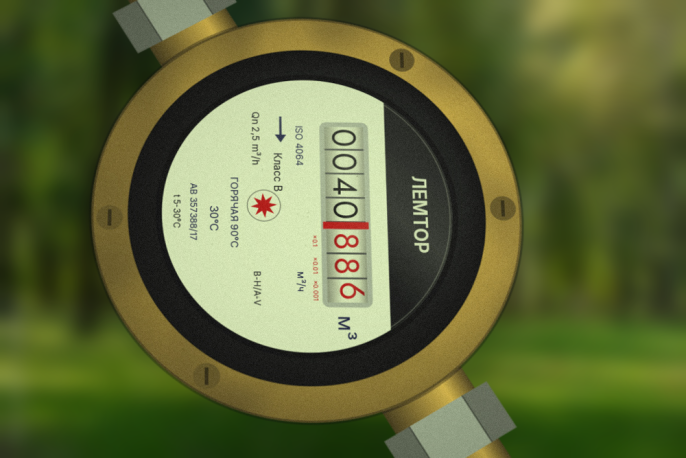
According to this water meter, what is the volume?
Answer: 40.886 m³
